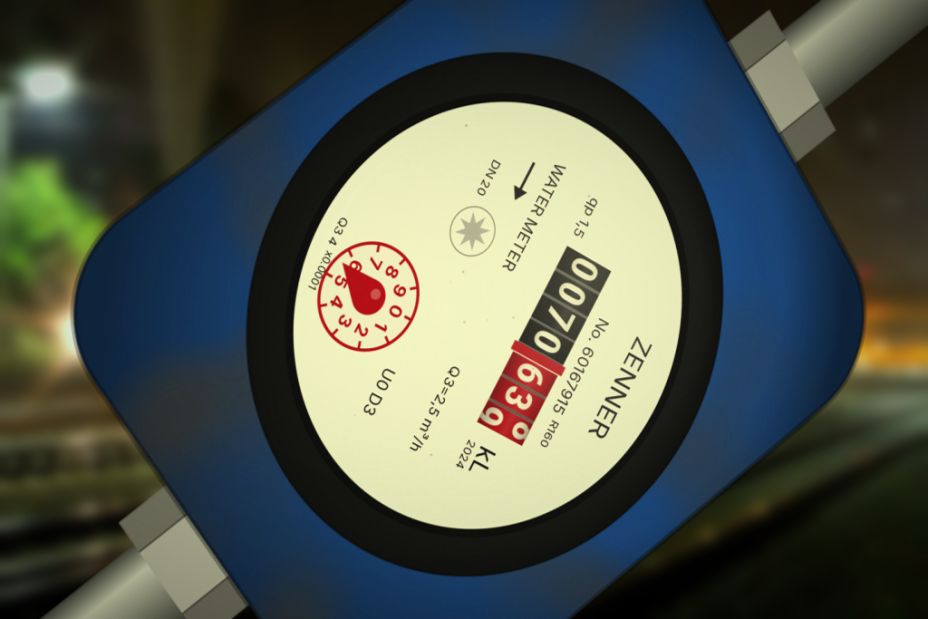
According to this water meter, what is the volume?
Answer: 70.6385 kL
